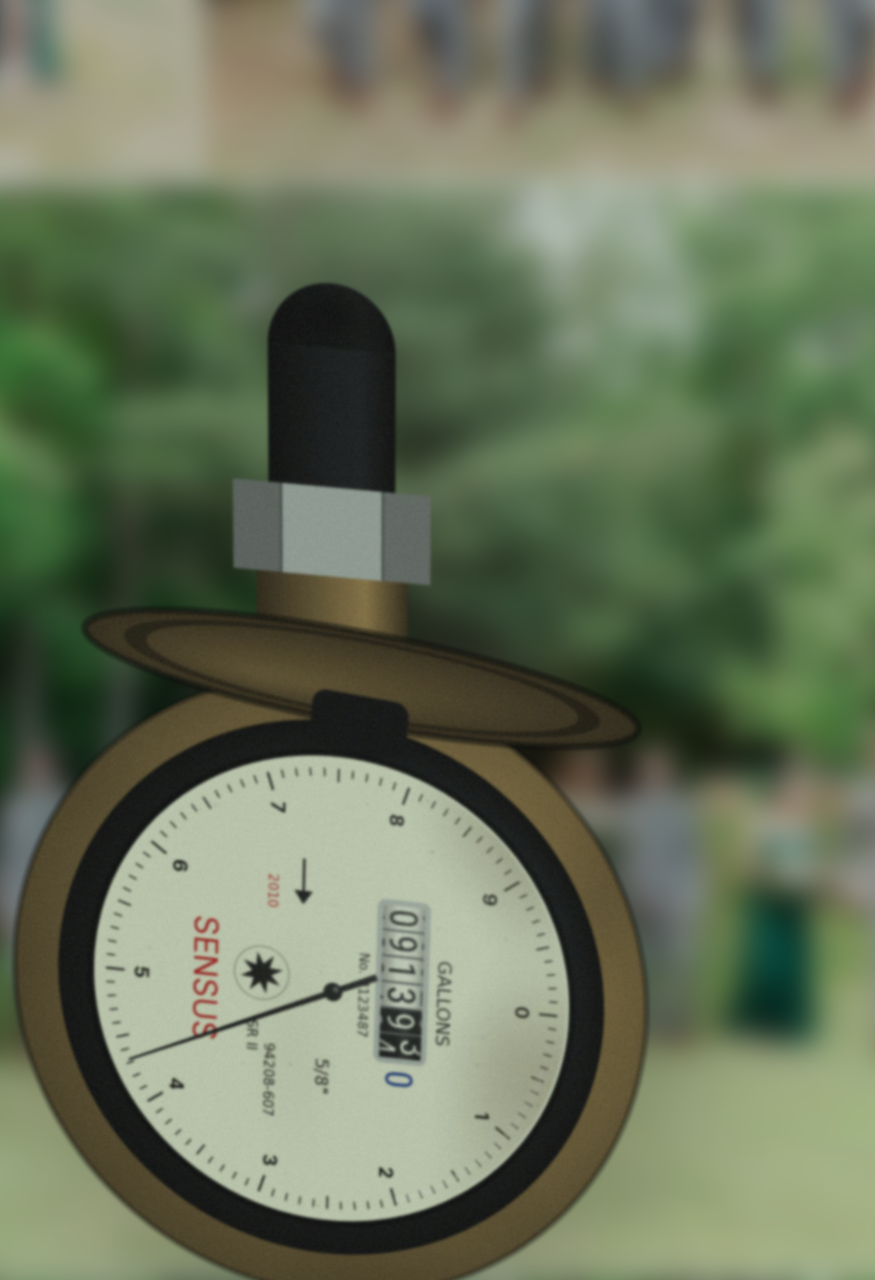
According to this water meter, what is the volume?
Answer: 913934.3 gal
